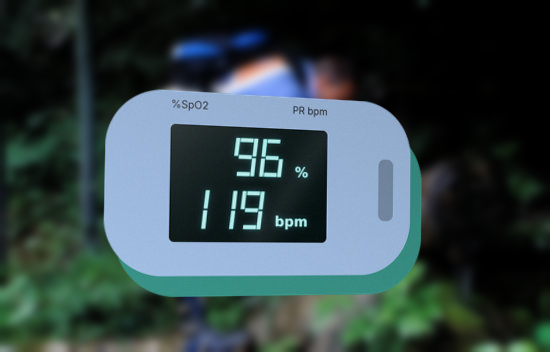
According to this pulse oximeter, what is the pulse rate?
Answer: 119 bpm
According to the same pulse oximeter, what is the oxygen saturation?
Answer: 96 %
